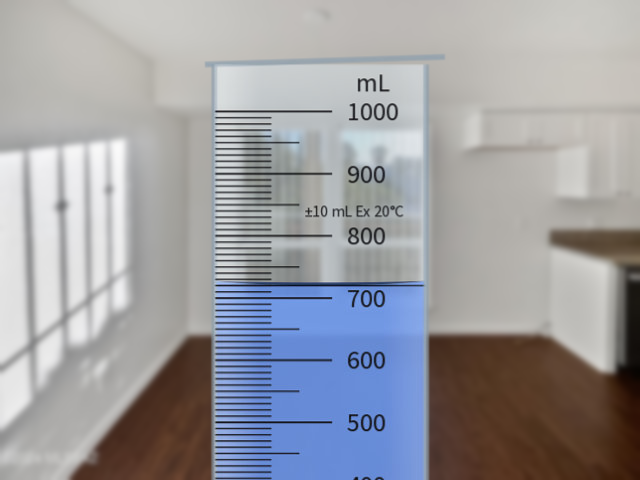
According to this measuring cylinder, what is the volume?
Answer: 720 mL
